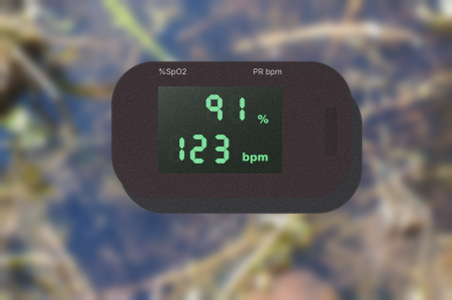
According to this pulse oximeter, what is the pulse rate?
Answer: 123 bpm
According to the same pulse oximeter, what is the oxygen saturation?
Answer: 91 %
